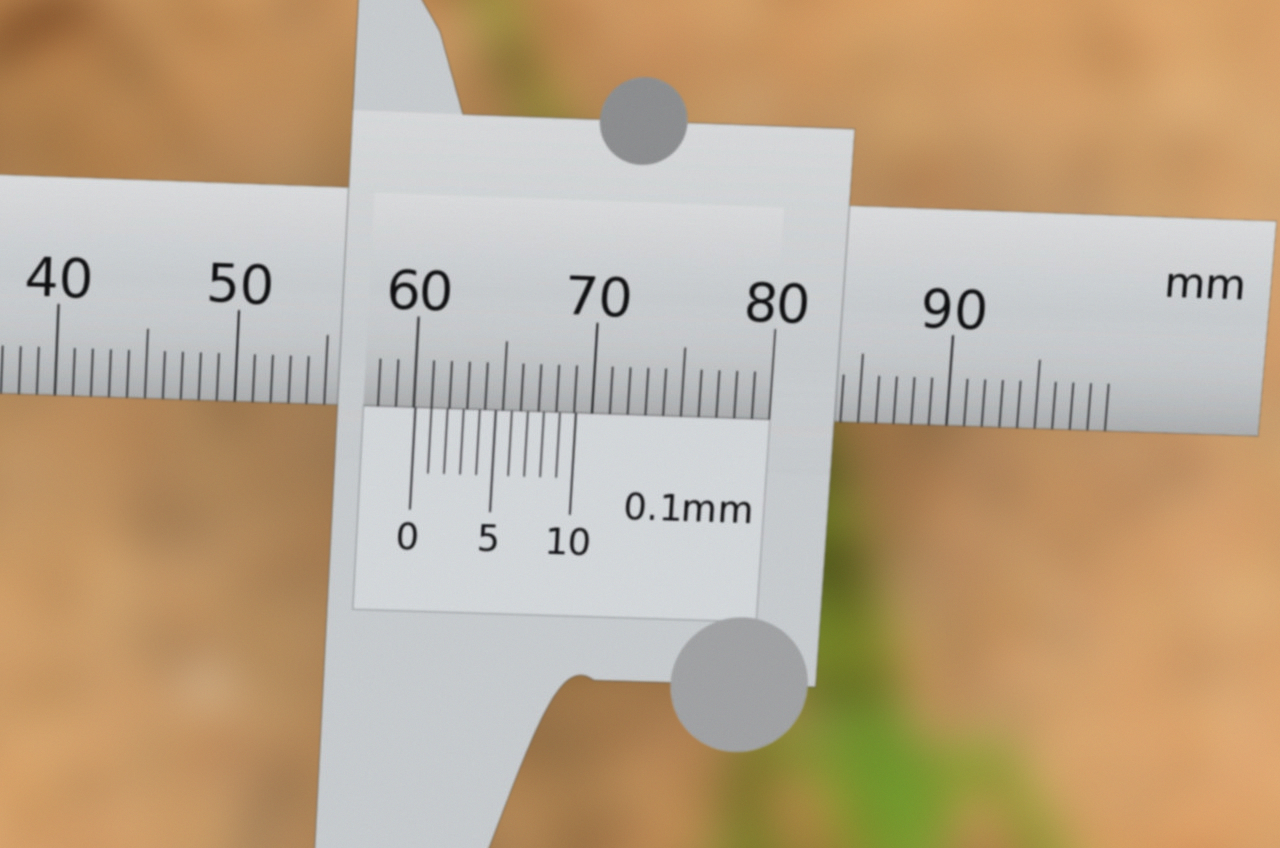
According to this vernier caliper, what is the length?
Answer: 60.1 mm
